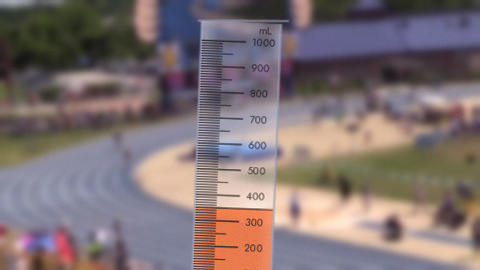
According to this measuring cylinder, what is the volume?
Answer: 350 mL
